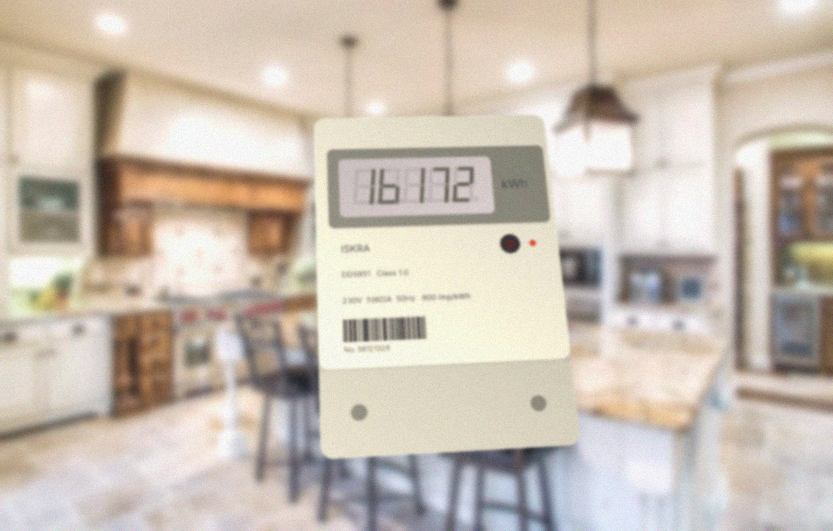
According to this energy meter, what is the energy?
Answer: 16172 kWh
